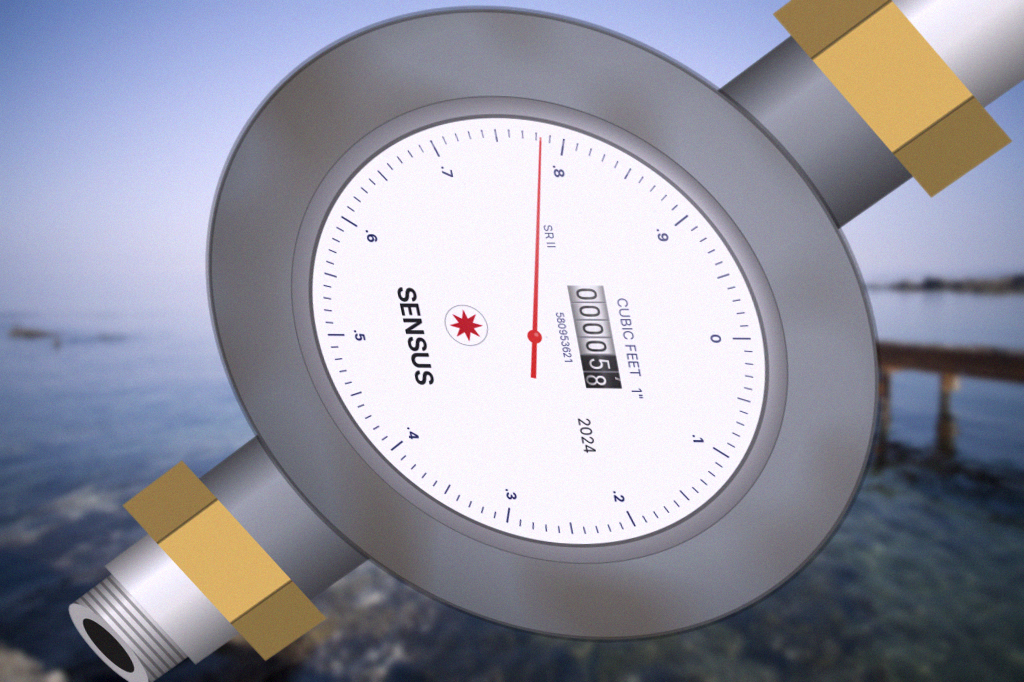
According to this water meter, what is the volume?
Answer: 57.78 ft³
